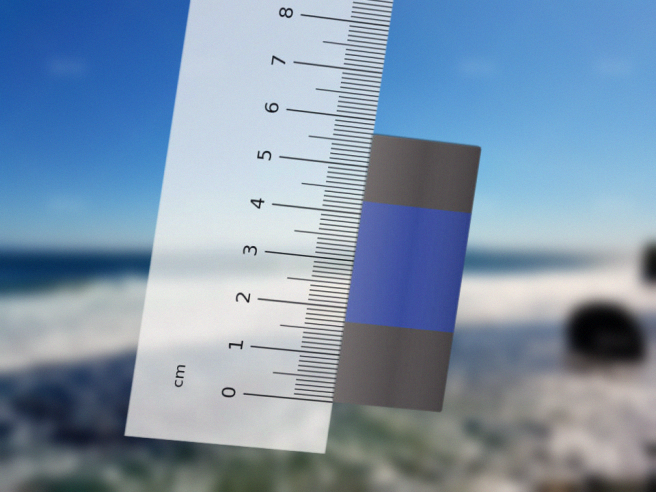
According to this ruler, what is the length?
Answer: 5.7 cm
